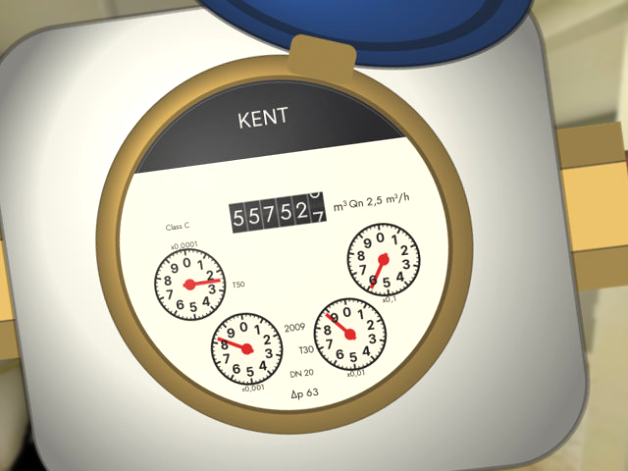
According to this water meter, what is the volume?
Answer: 557526.5882 m³
